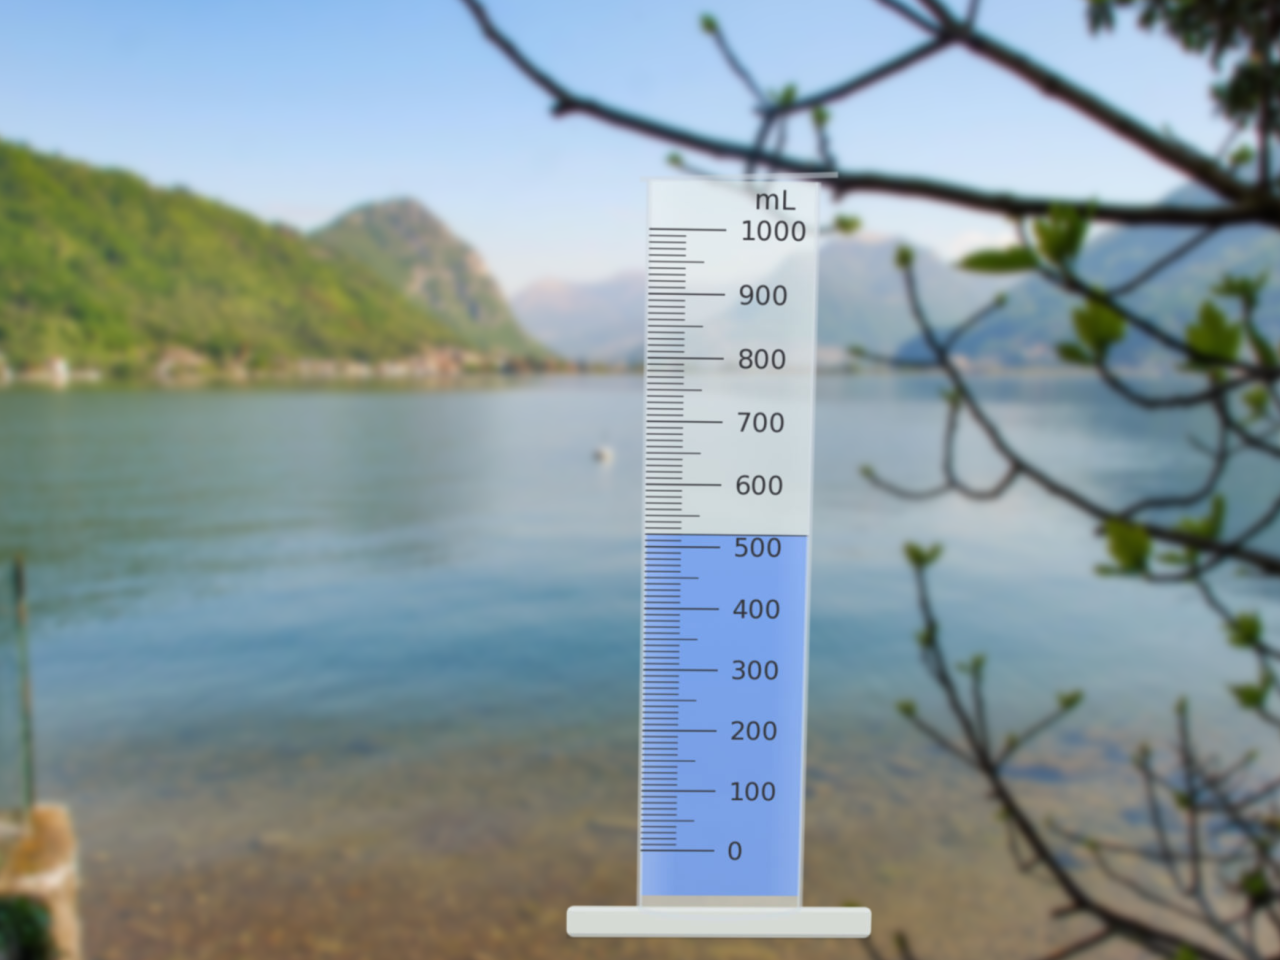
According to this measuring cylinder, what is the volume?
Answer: 520 mL
